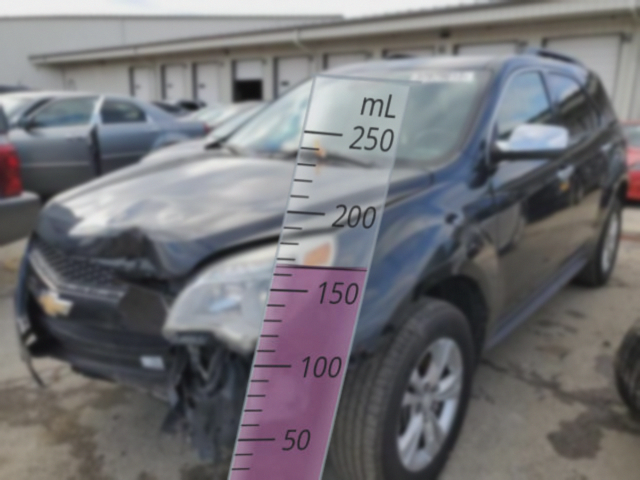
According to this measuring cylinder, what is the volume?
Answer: 165 mL
